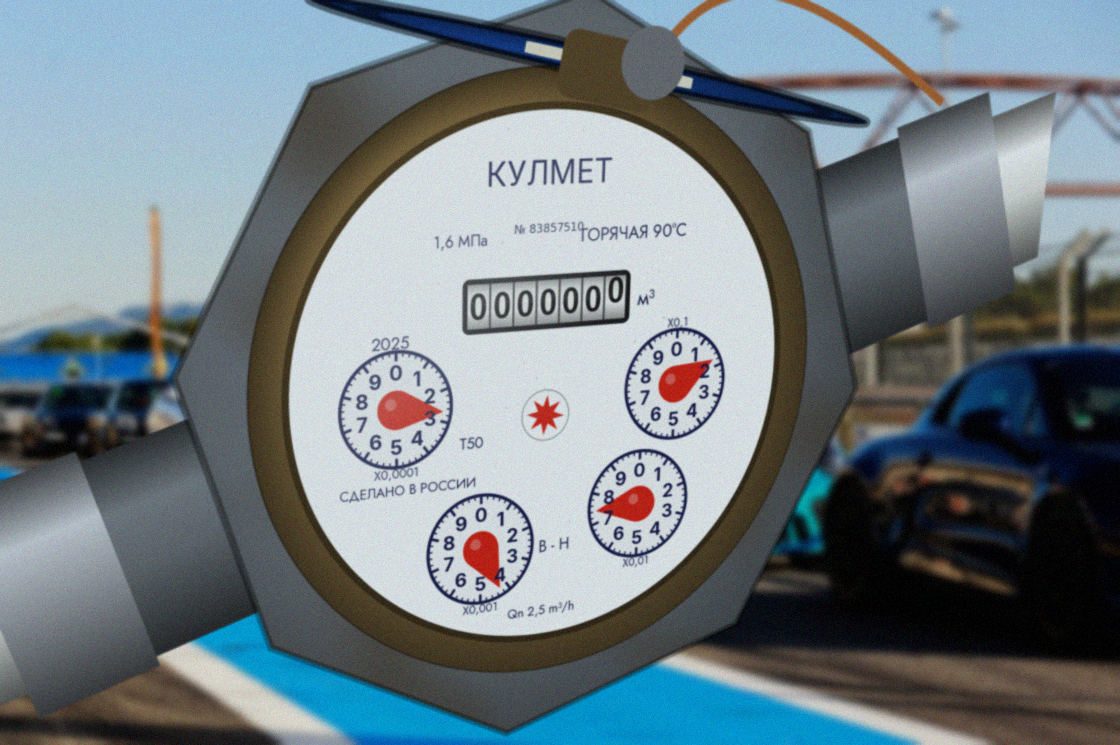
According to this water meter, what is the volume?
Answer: 0.1742 m³
